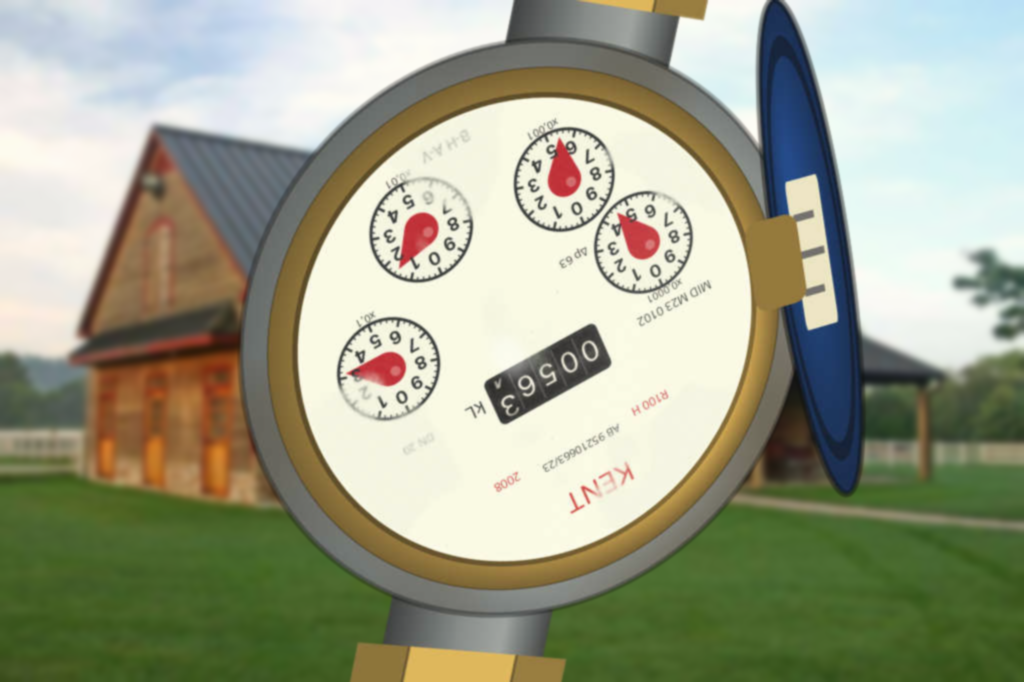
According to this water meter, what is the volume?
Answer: 563.3154 kL
